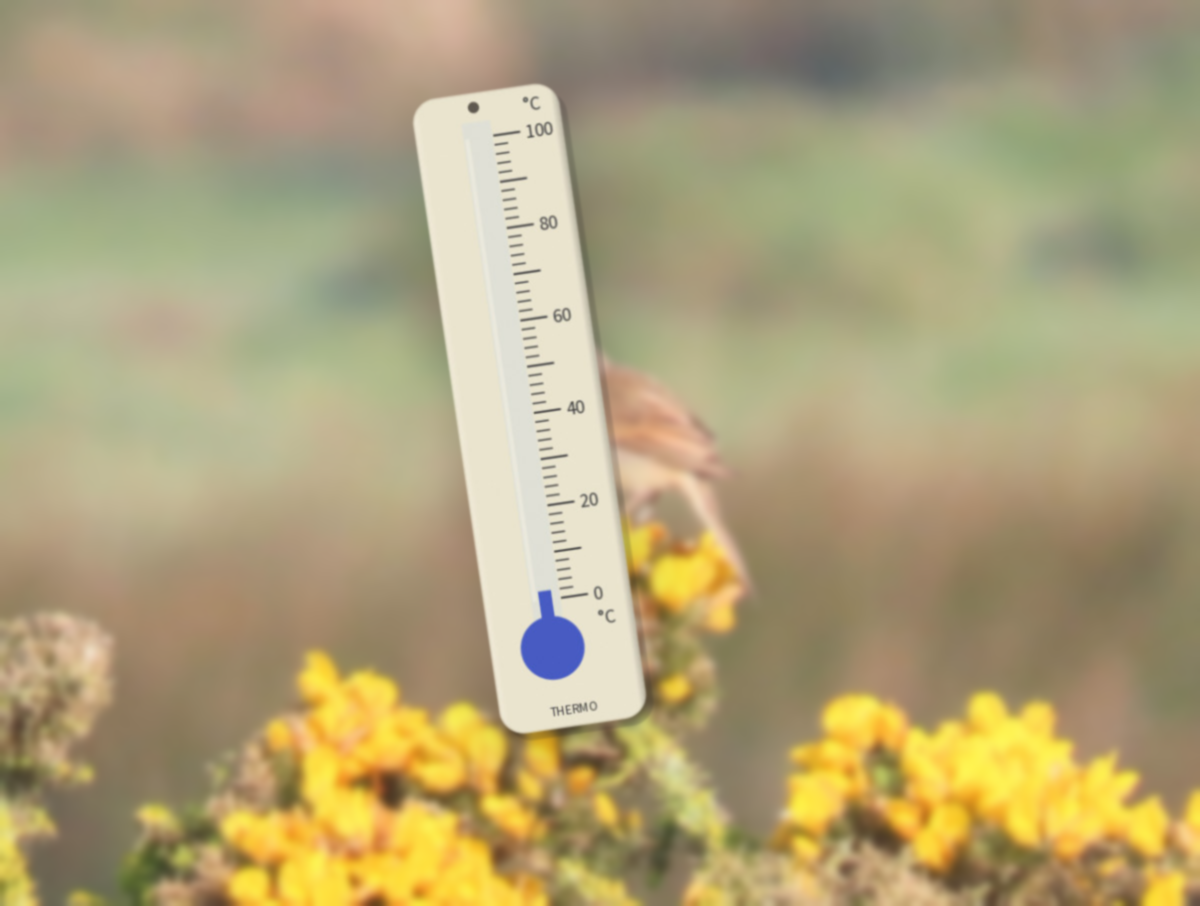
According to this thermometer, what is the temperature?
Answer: 2 °C
